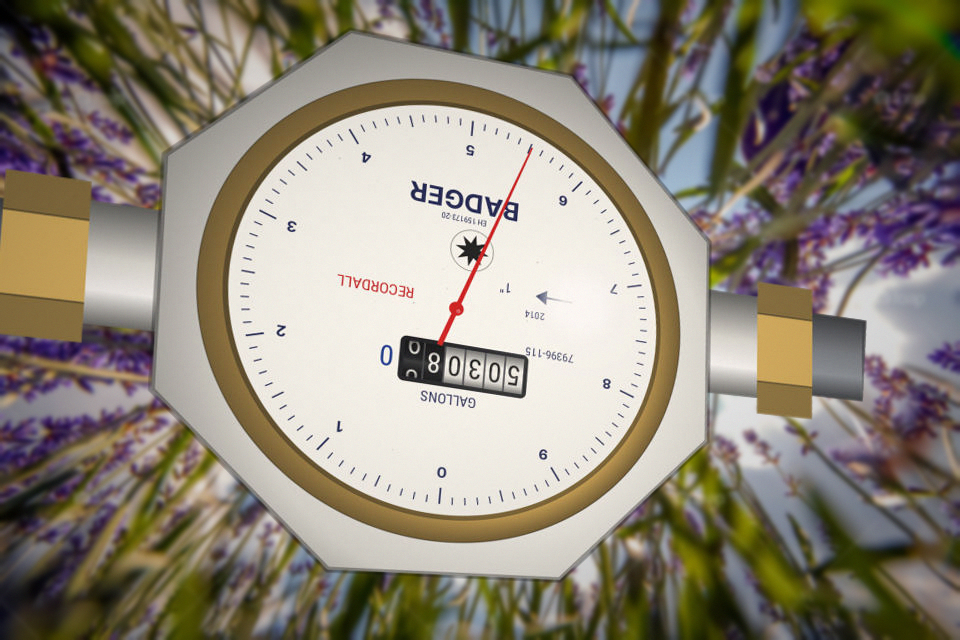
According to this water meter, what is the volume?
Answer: 5030885.5 gal
